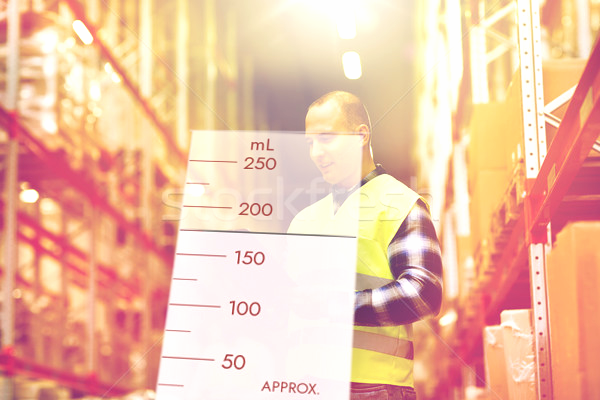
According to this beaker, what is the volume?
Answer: 175 mL
